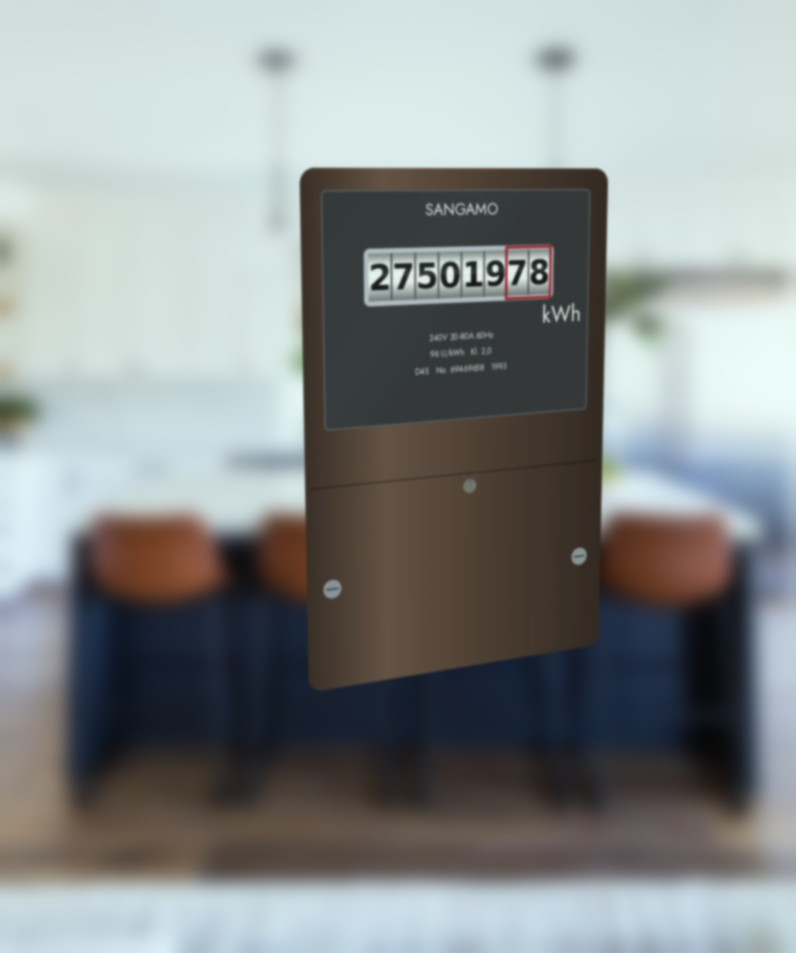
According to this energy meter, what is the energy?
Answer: 275019.78 kWh
